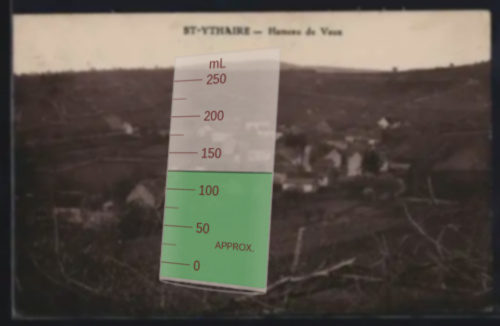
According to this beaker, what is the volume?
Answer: 125 mL
